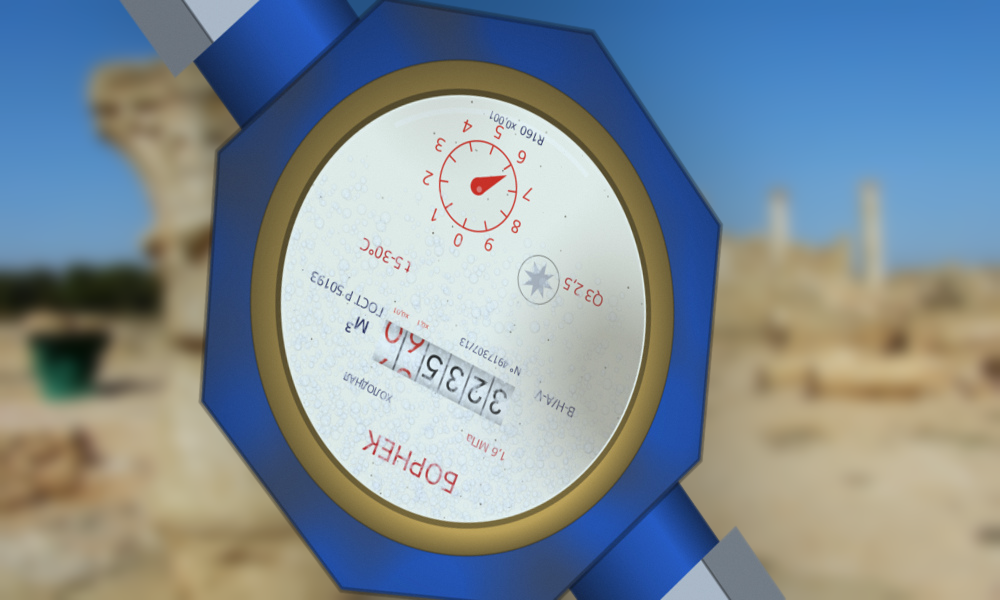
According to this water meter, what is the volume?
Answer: 3235.596 m³
